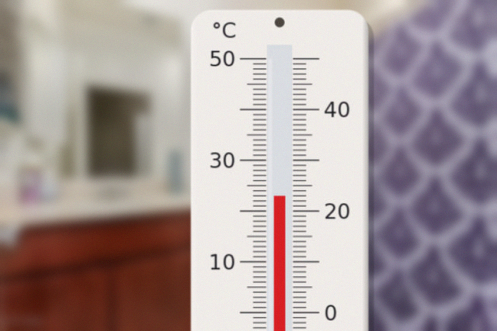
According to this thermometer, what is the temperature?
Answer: 23 °C
